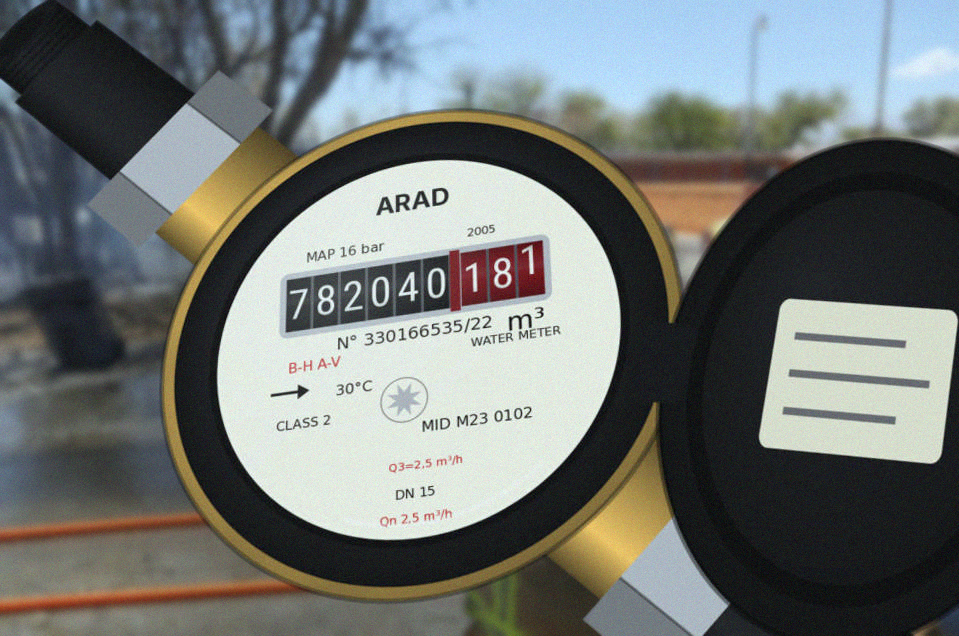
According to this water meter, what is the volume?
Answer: 782040.181 m³
